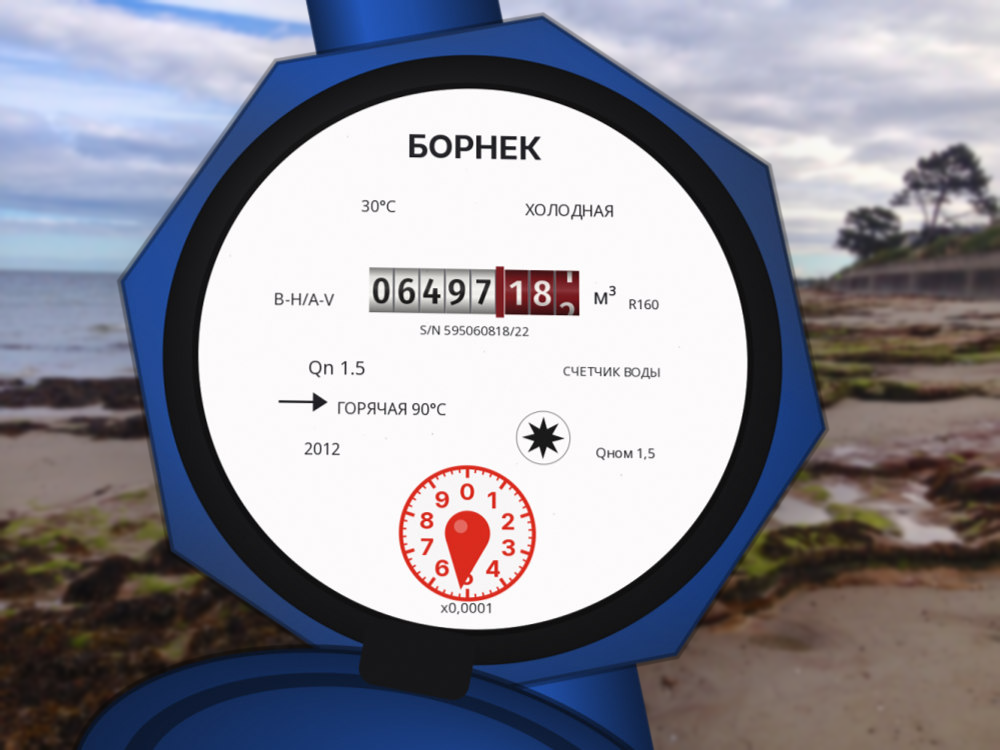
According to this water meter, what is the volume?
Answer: 6497.1815 m³
